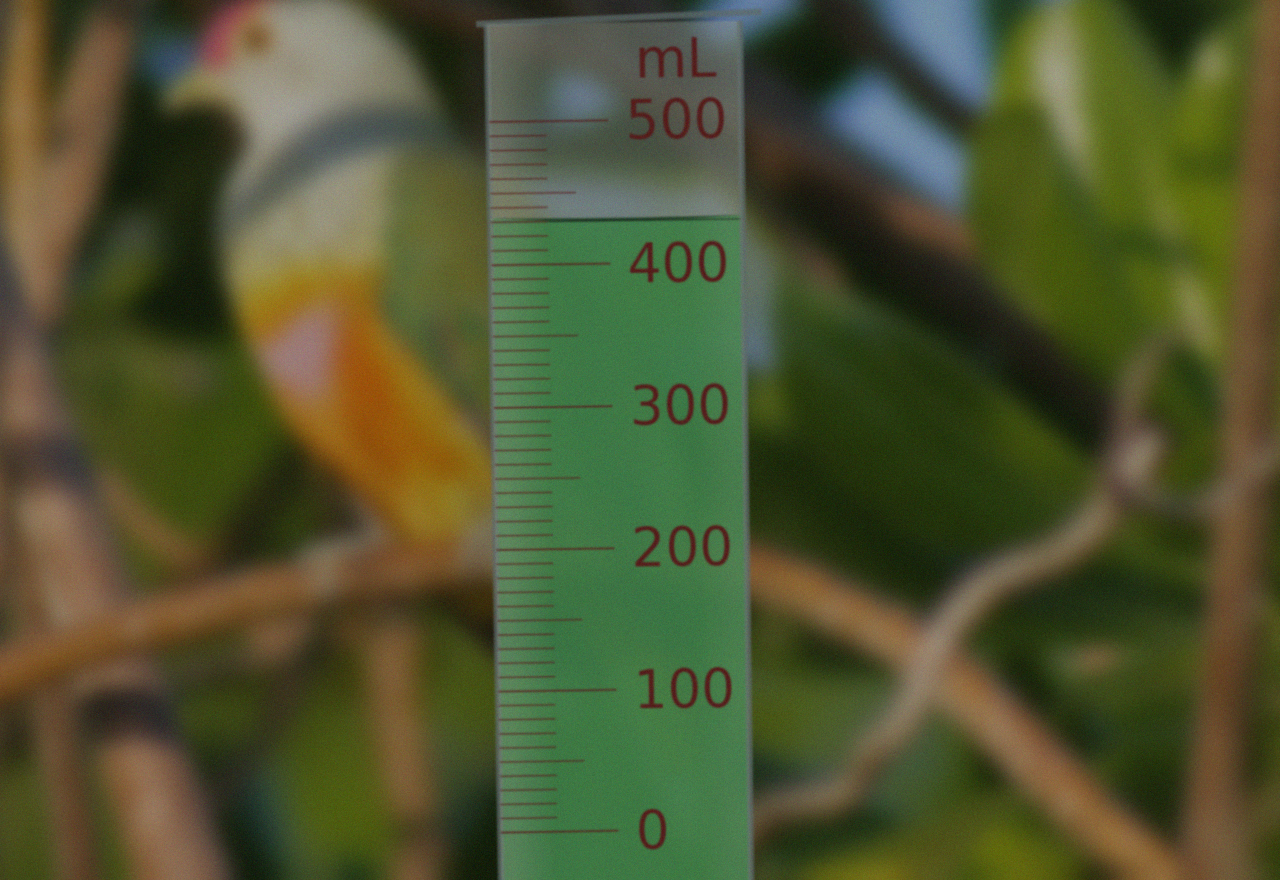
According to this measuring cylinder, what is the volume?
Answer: 430 mL
